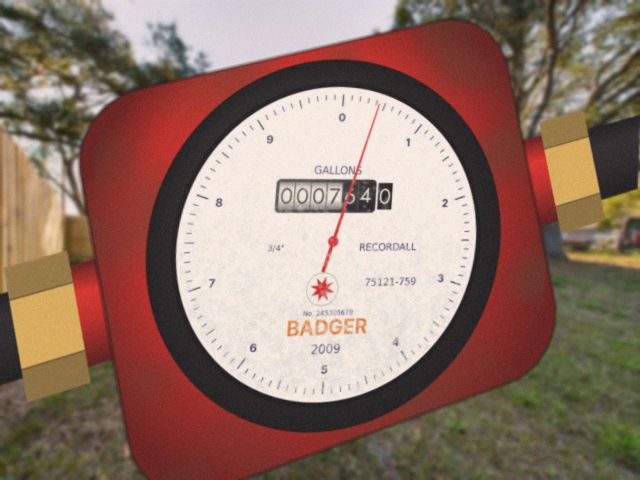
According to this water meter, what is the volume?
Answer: 7640.4 gal
